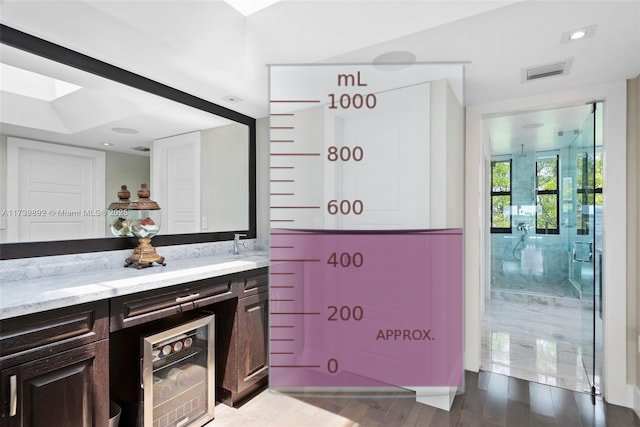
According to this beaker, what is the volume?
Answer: 500 mL
